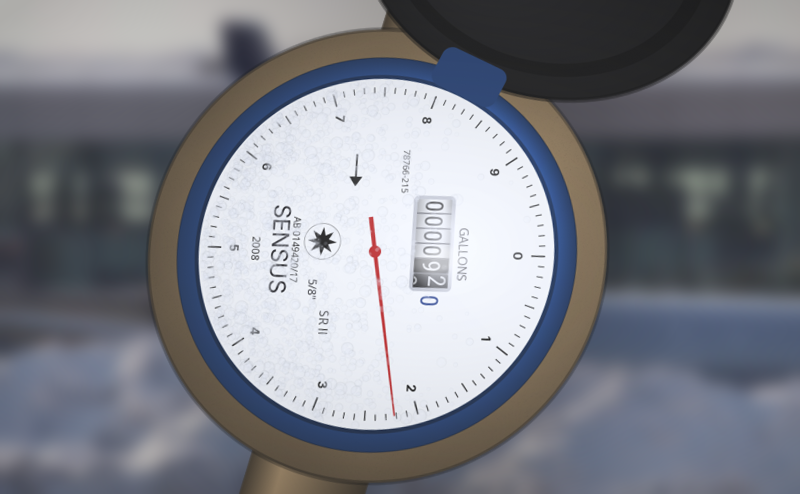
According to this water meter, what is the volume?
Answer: 922.2 gal
